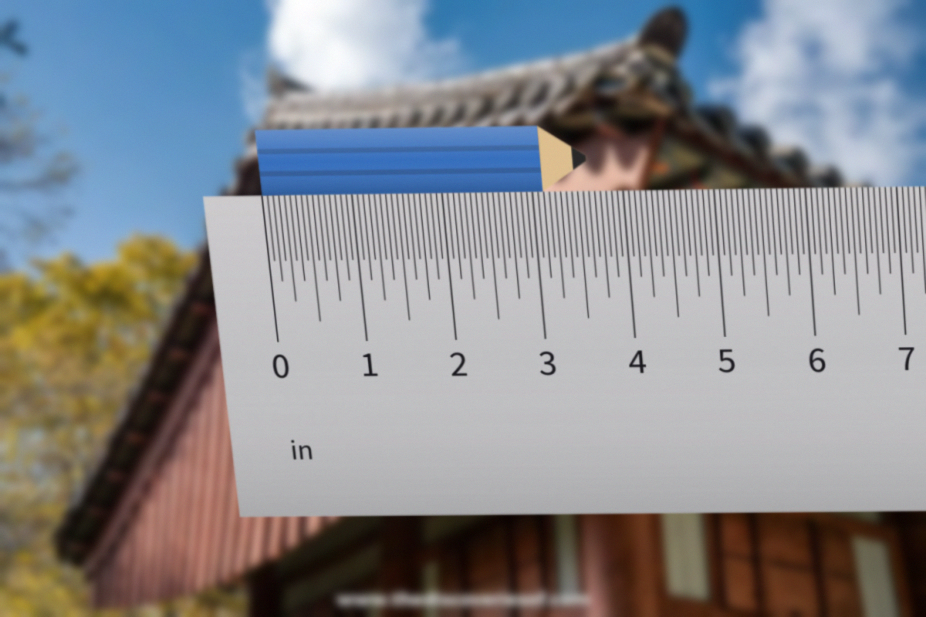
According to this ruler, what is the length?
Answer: 3.625 in
